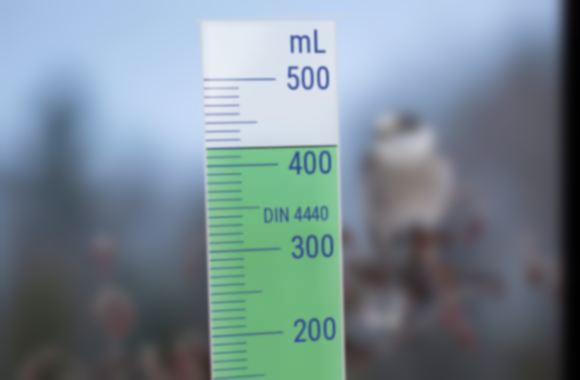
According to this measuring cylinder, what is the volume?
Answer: 420 mL
